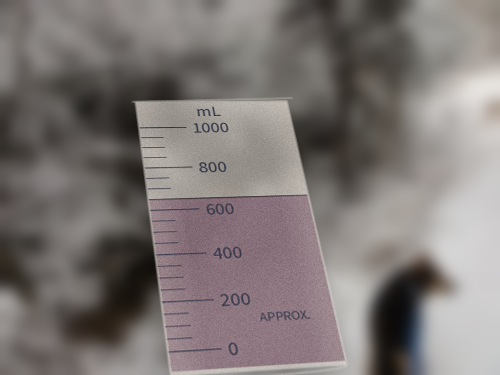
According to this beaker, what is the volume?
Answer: 650 mL
